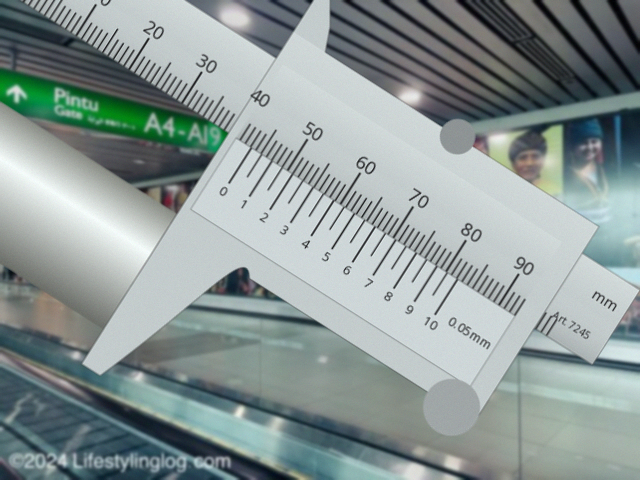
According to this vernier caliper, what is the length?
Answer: 43.2 mm
